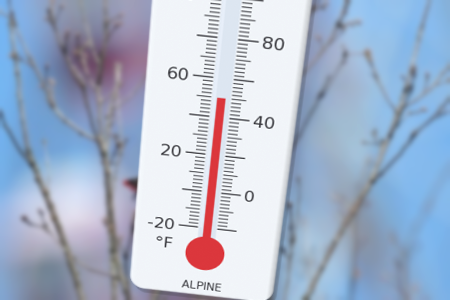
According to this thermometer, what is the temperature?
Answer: 50 °F
